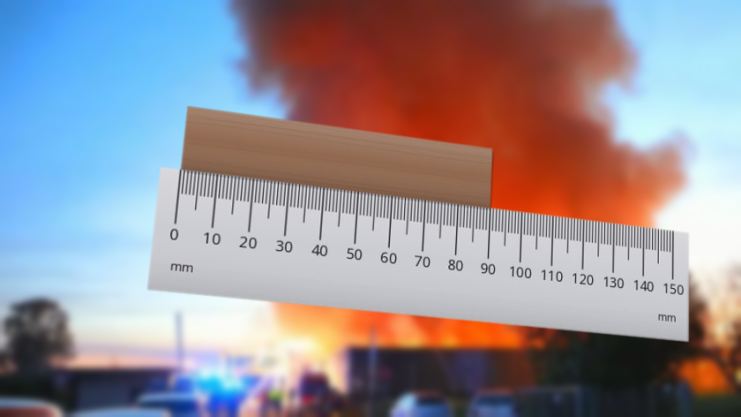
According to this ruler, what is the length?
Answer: 90 mm
